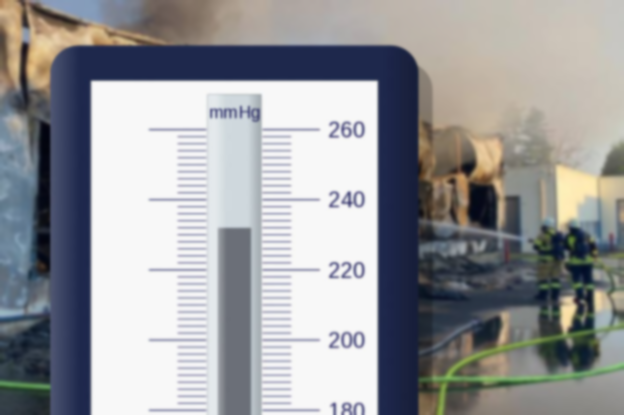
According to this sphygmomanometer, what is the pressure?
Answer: 232 mmHg
